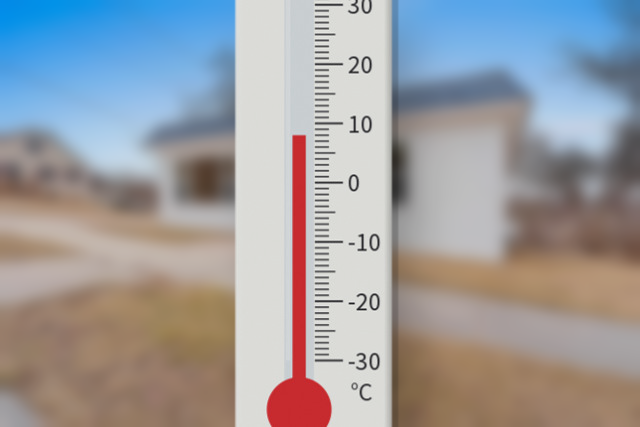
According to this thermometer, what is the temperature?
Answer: 8 °C
